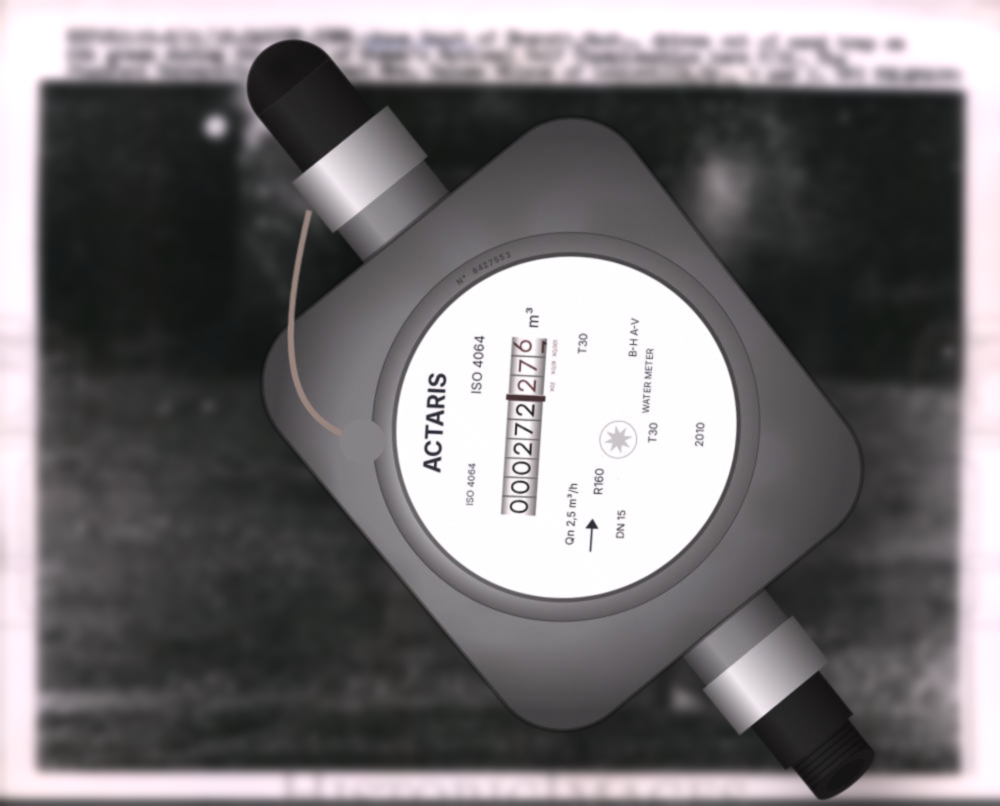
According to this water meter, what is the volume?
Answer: 272.276 m³
